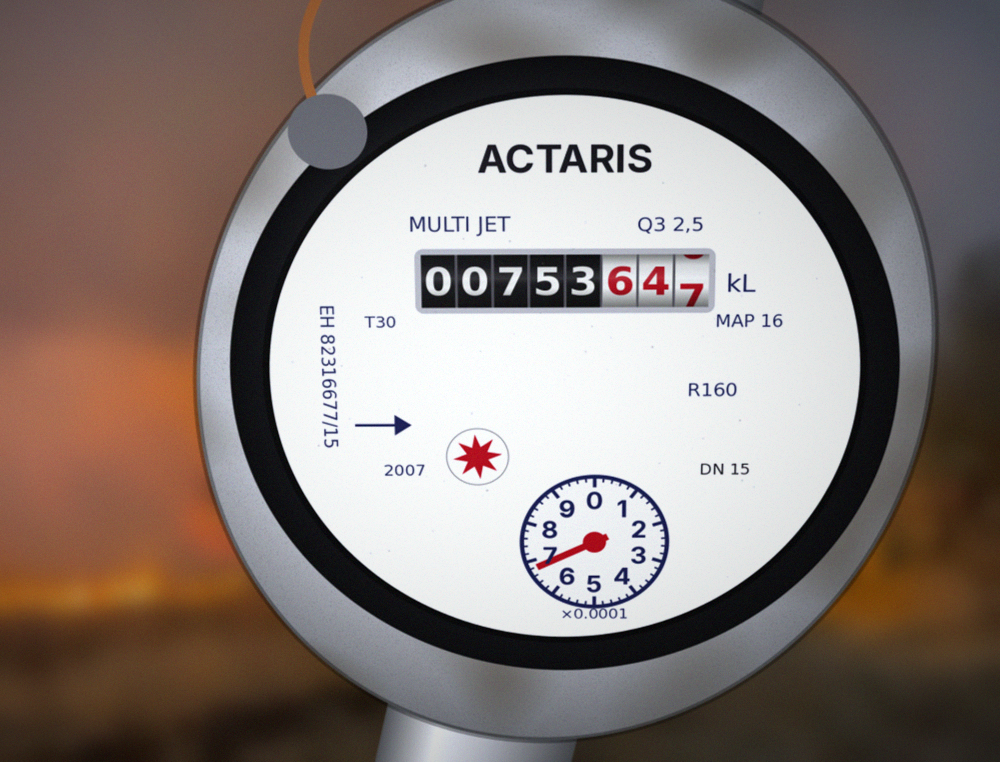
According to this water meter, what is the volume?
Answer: 753.6466 kL
